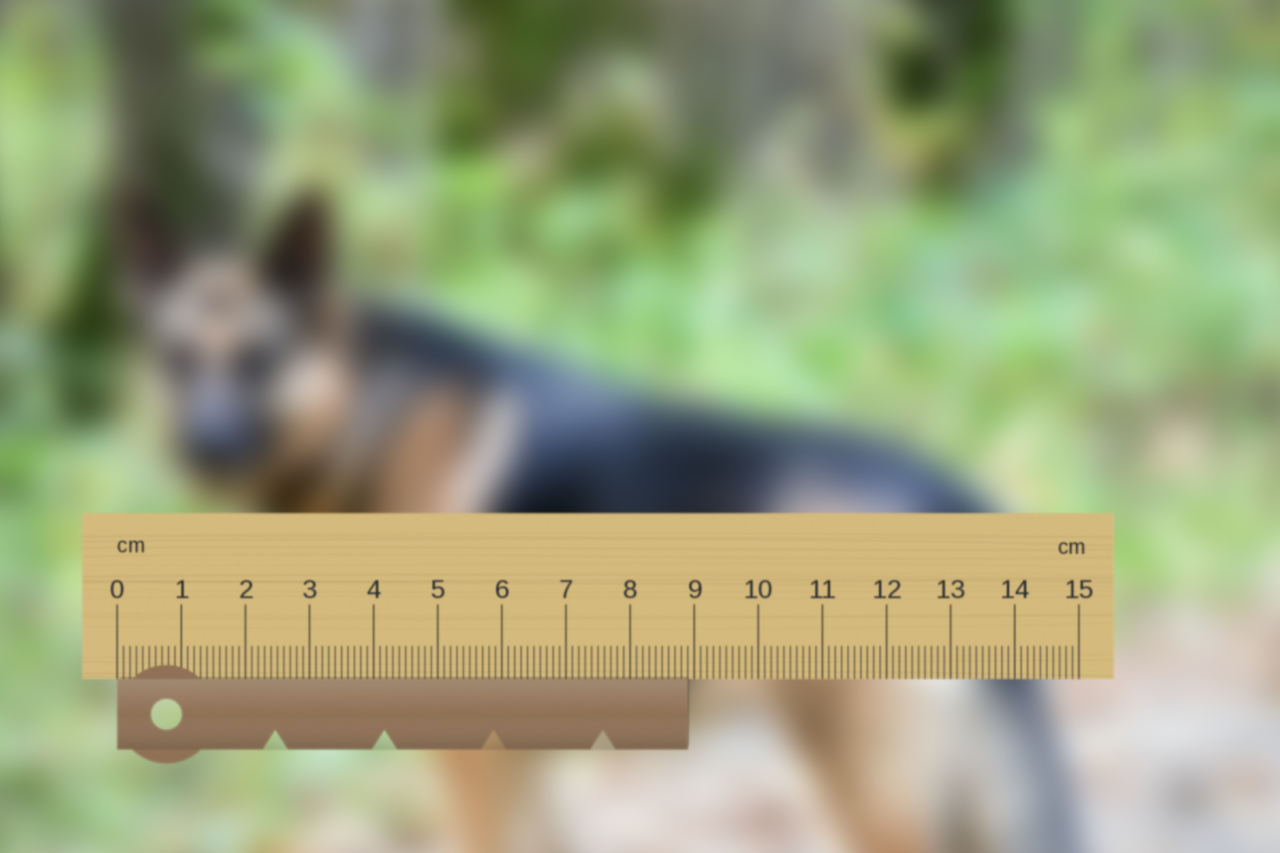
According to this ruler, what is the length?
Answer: 8.9 cm
